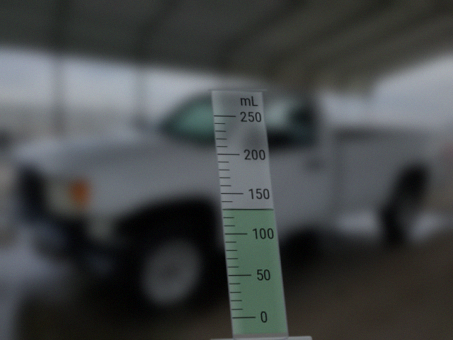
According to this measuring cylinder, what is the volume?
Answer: 130 mL
